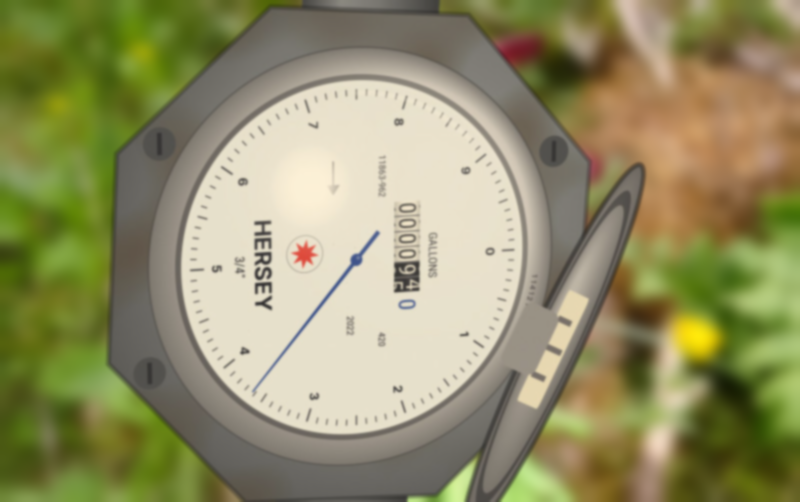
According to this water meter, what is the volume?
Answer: 943.6 gal
